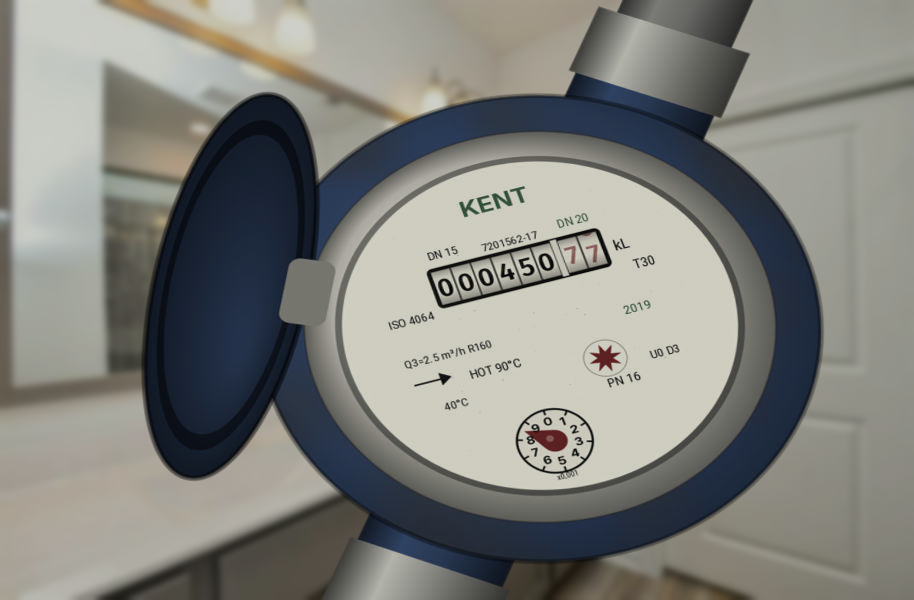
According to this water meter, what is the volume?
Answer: 450.768 kL
